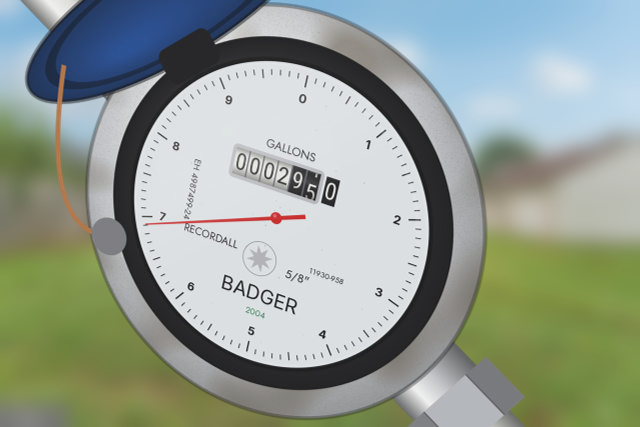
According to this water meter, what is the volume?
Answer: 2946.9 gal
